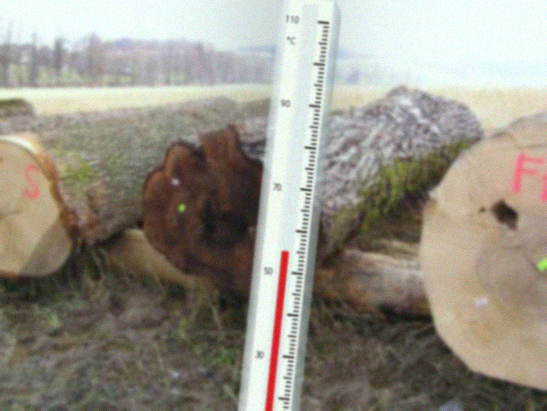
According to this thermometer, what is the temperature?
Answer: 55 °C
